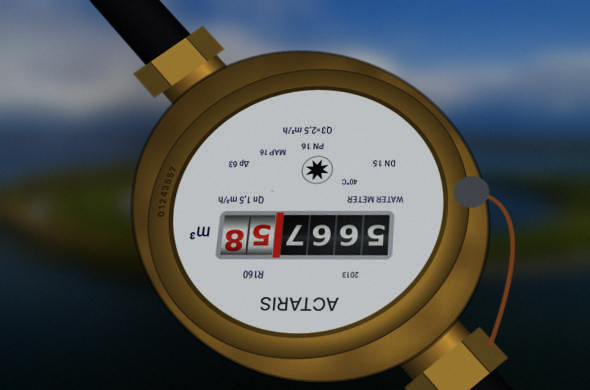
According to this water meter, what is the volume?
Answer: 5667.58 m³
